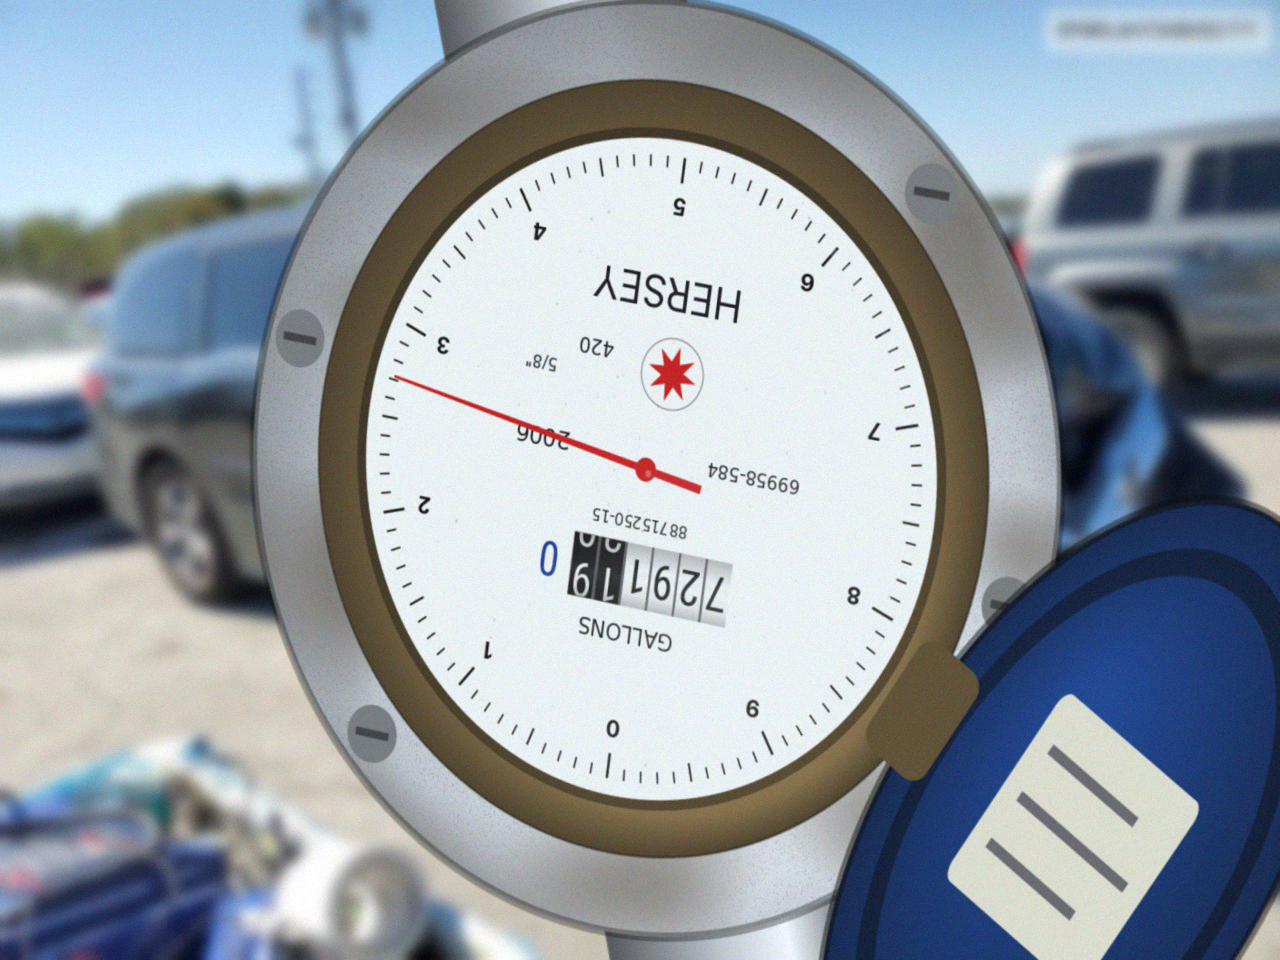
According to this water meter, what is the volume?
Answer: 7291192.7 gal
